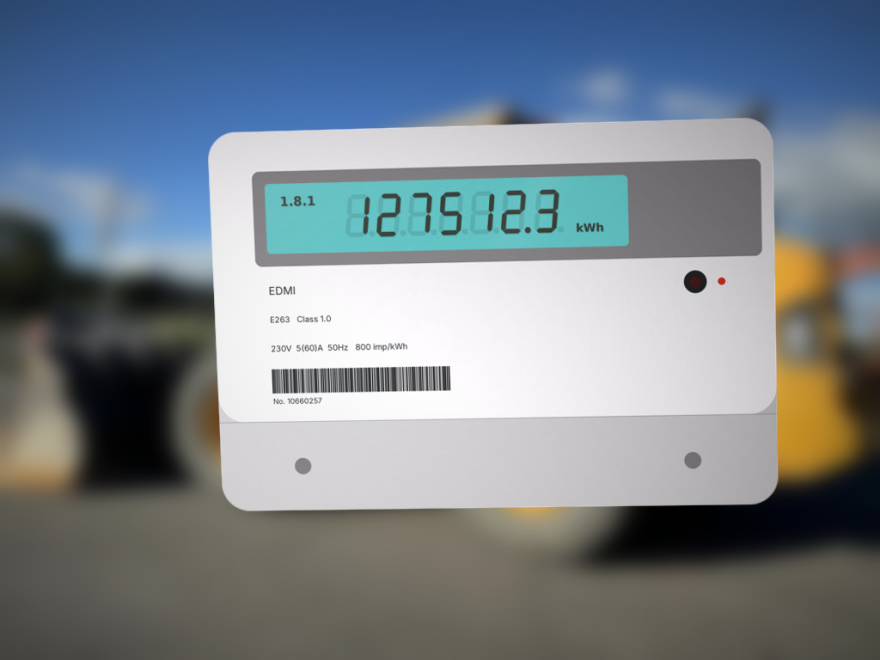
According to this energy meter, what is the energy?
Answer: 127512.3 kWh
